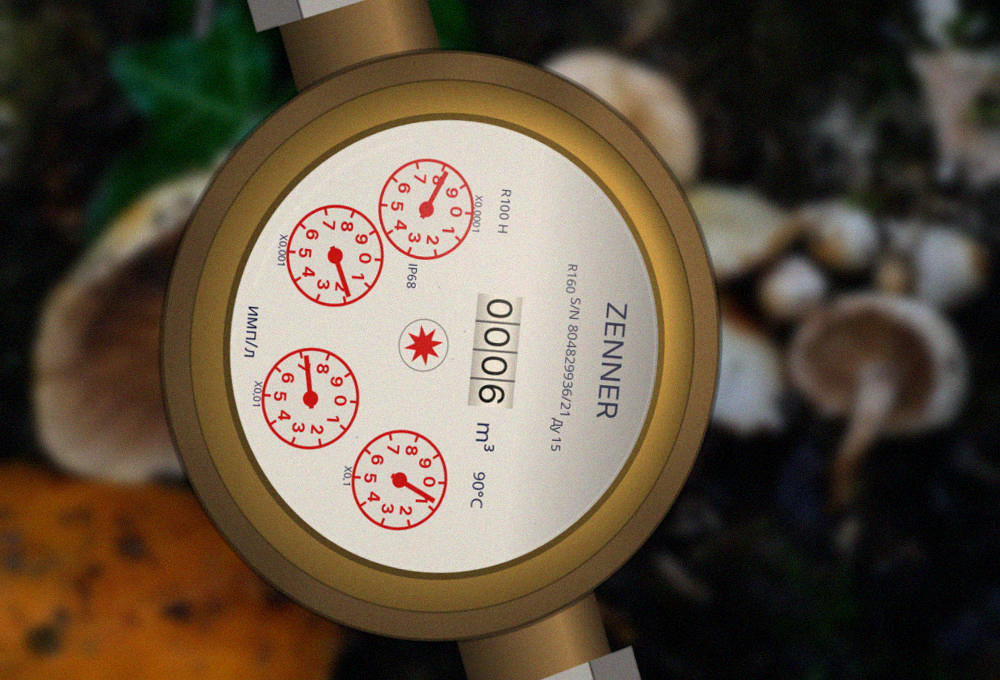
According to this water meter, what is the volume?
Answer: 6.0718 m³
